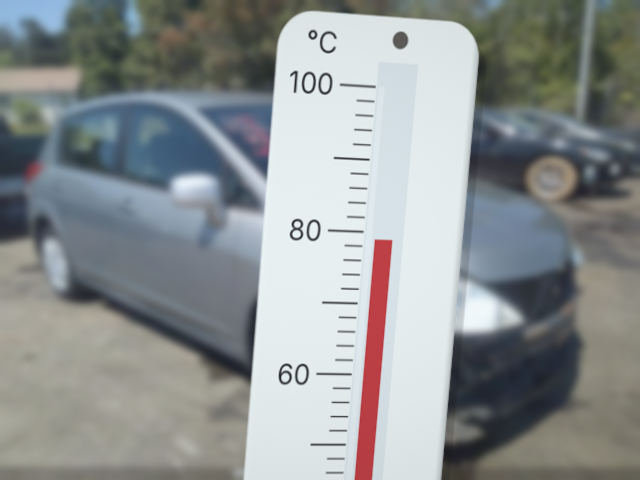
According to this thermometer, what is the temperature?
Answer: 79 °C
